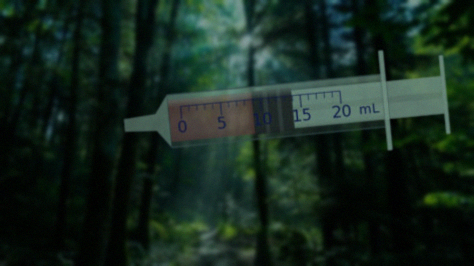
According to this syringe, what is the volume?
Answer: 9 mL
